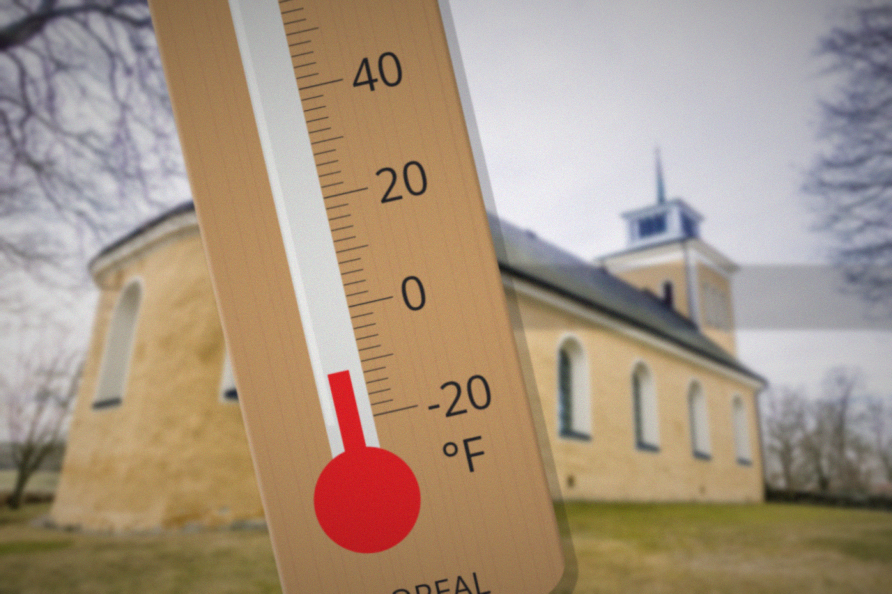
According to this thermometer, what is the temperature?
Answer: -11 °F
